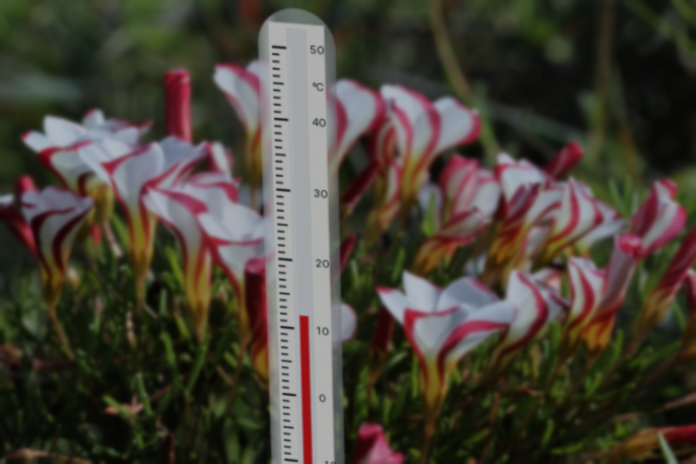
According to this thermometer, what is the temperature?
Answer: 12 °C
